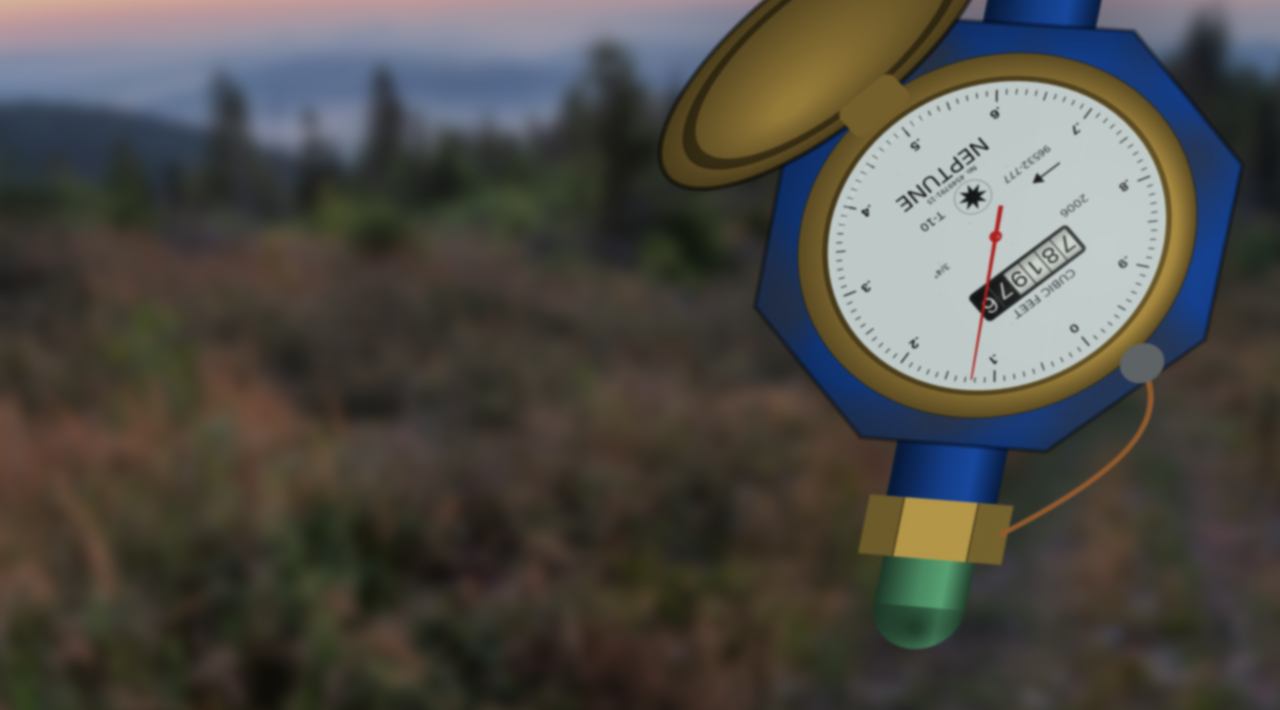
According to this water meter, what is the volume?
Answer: 781976.12 ft³
